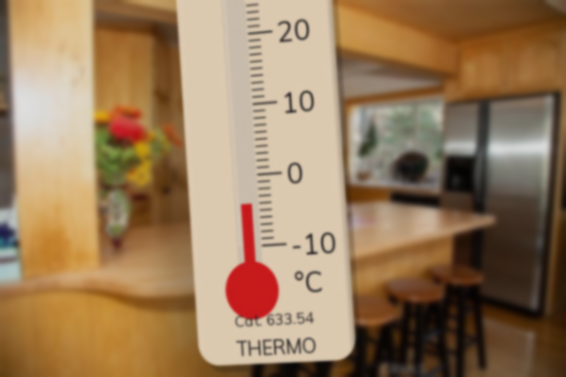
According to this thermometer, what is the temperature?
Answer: -4 °C
